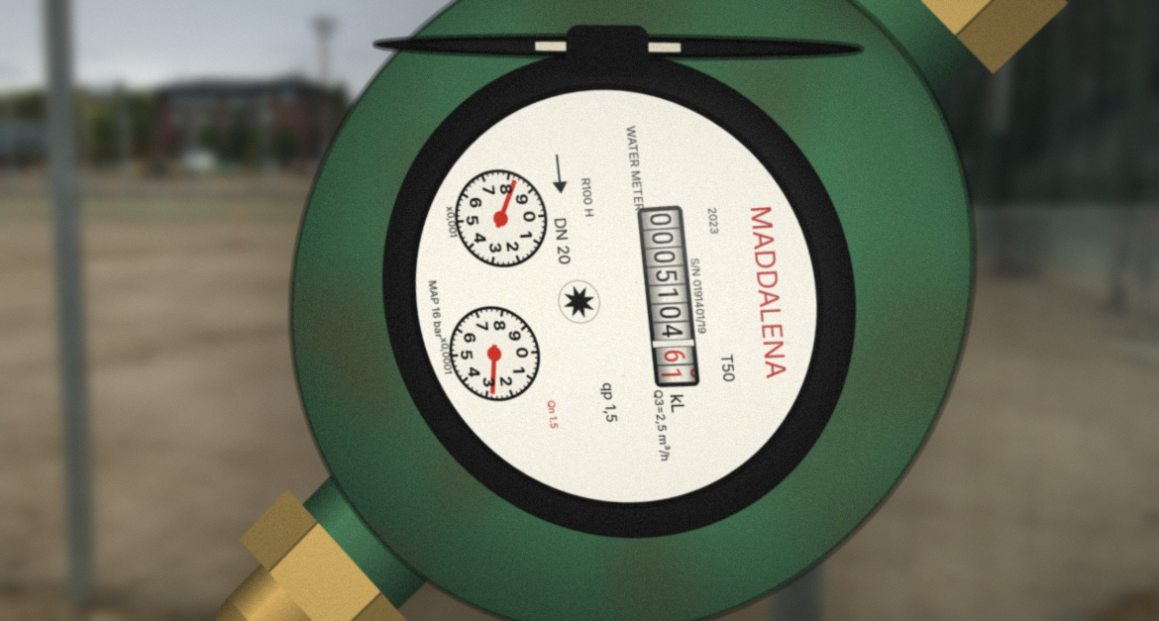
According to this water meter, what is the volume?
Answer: 5104.6082 kL
